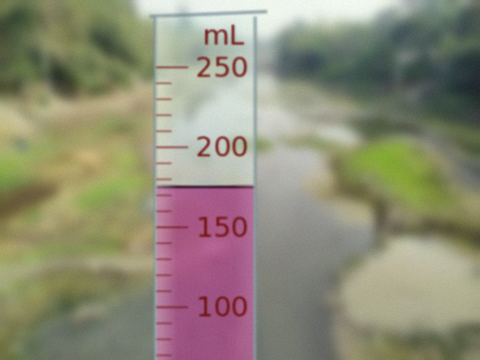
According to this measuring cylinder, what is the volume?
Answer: 175 mL
